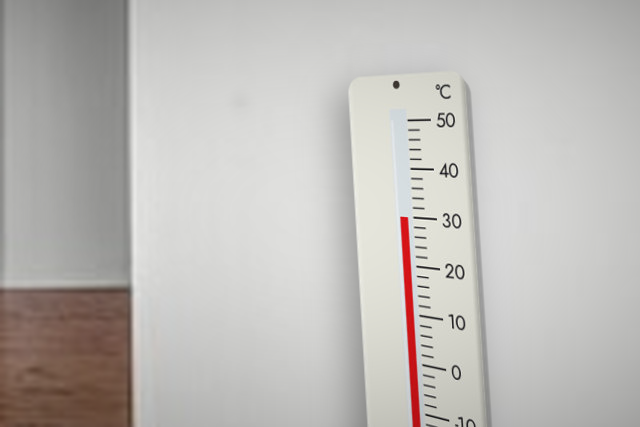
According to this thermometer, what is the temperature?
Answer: 30 °C
